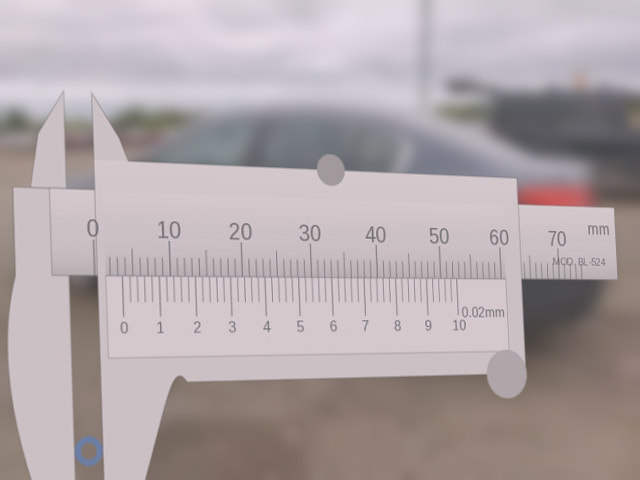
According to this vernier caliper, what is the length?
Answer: 3.6 mm
